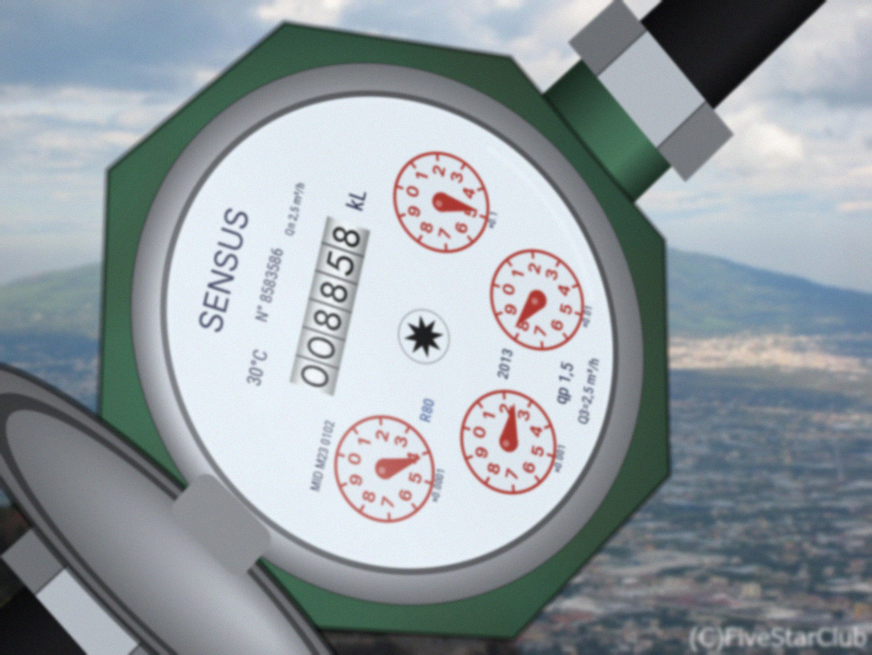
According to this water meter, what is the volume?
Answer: 8858.4824 kL
